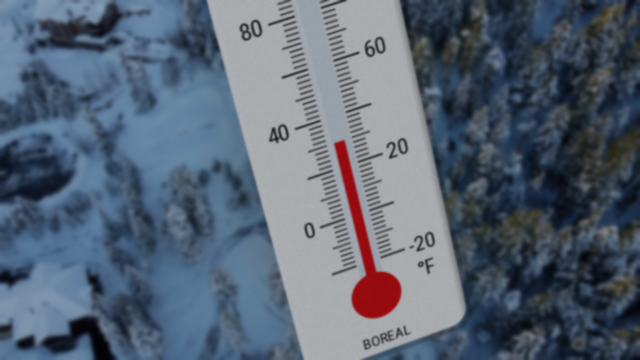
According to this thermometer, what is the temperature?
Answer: 30 °F
